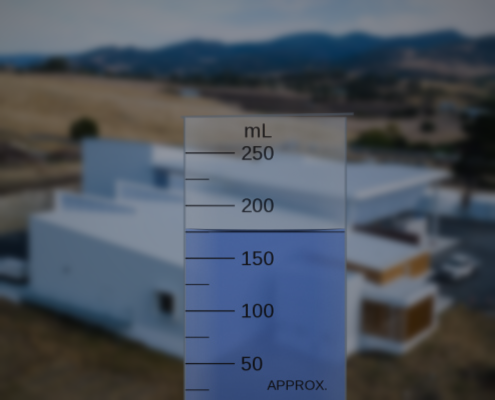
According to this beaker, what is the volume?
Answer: 175 mL
